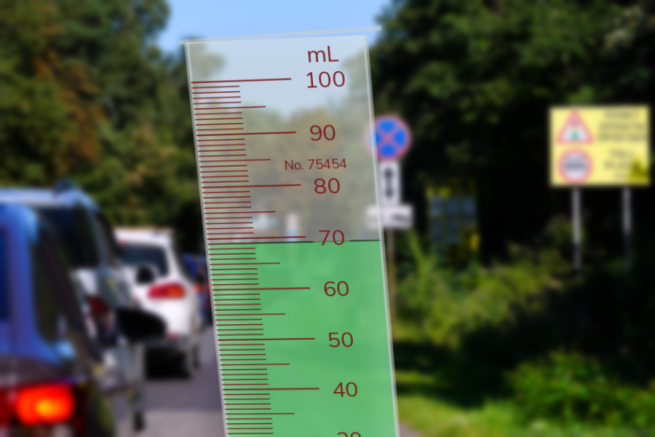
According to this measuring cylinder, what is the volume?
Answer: 69 mL
